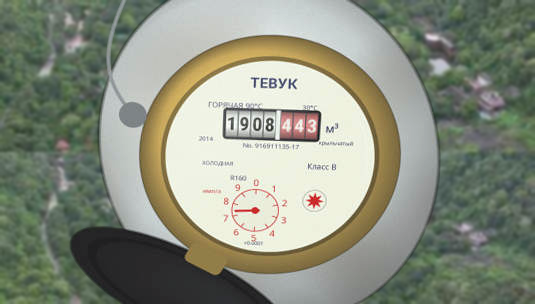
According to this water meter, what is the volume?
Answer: 1908.4437 m³
